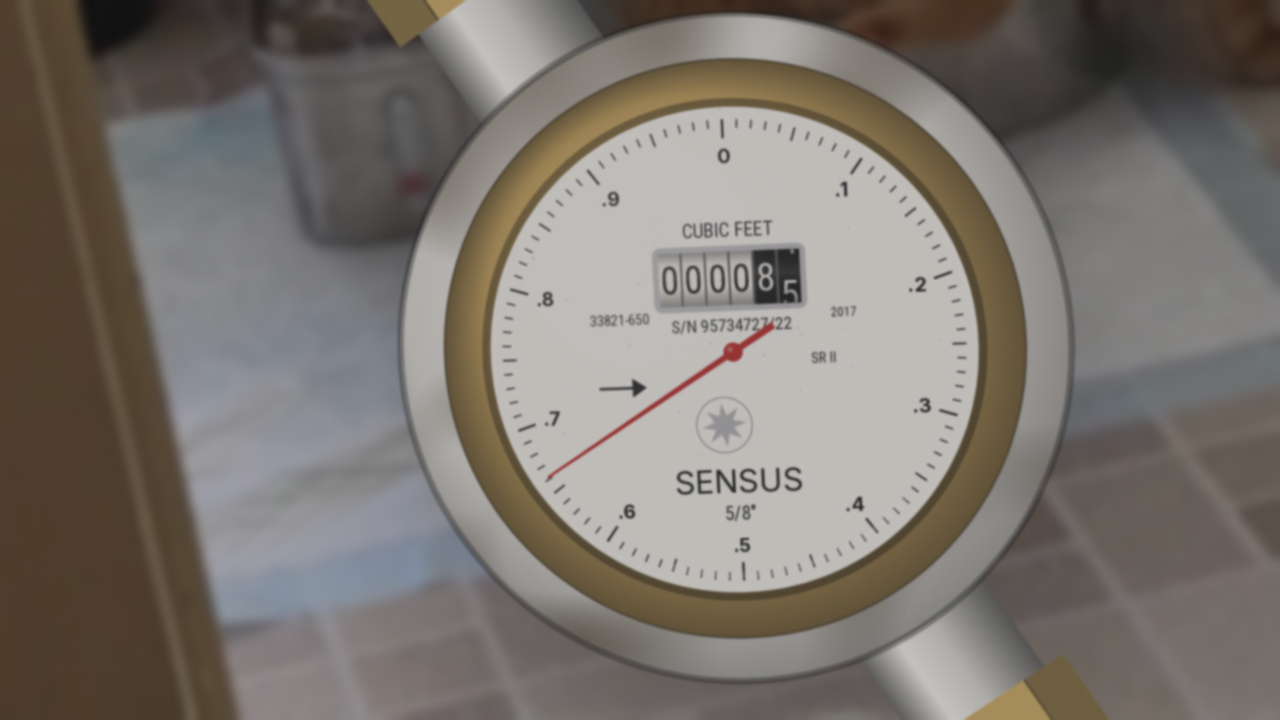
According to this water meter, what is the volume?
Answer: 84.66 ft³
